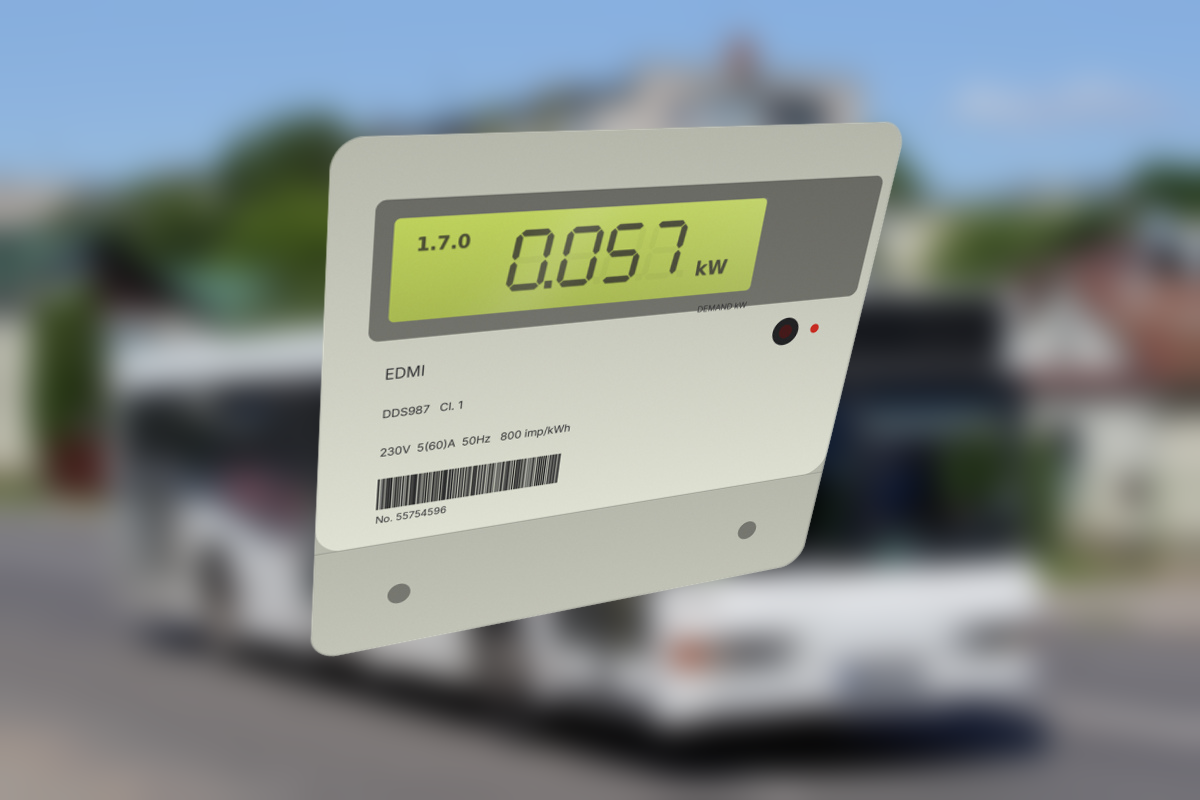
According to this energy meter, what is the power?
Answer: 0.057 kW
